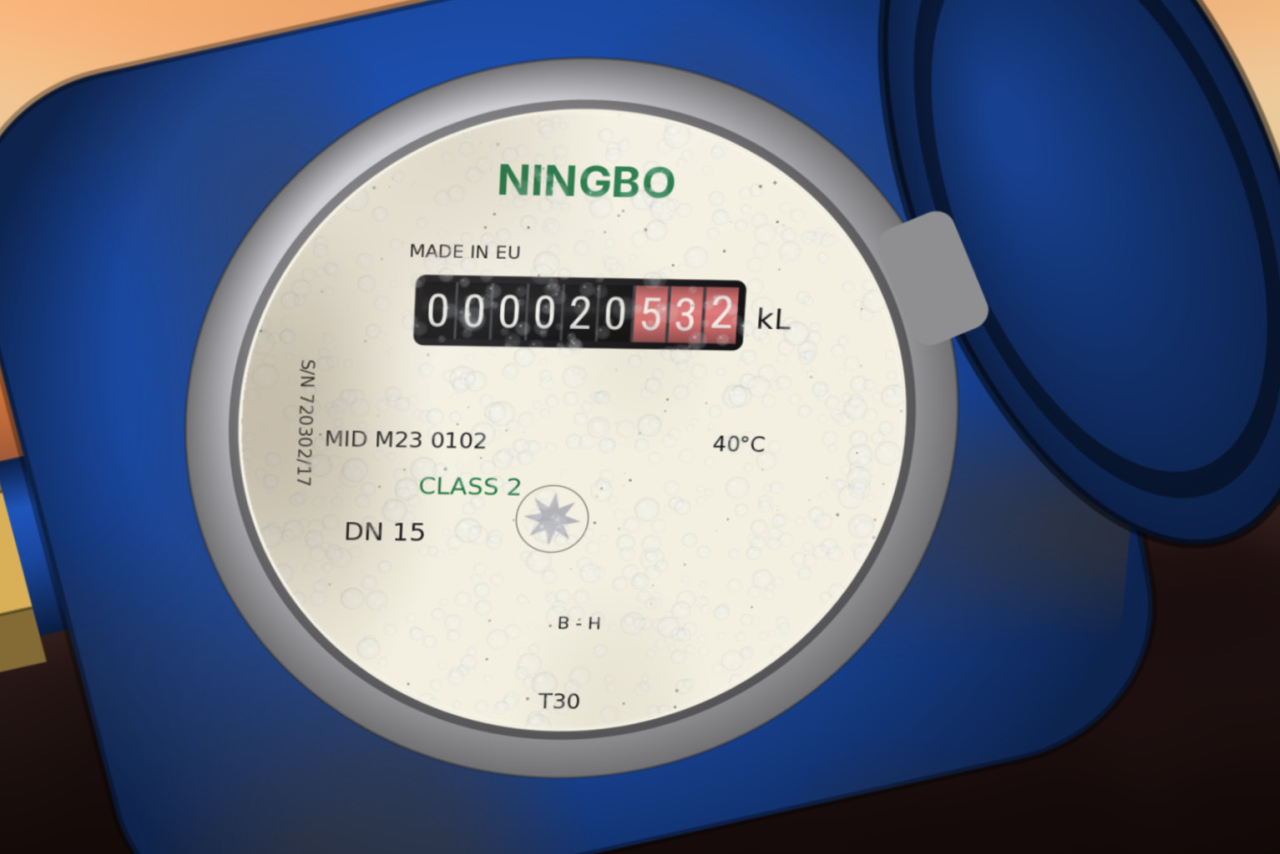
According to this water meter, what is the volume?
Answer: 20.532 kL
